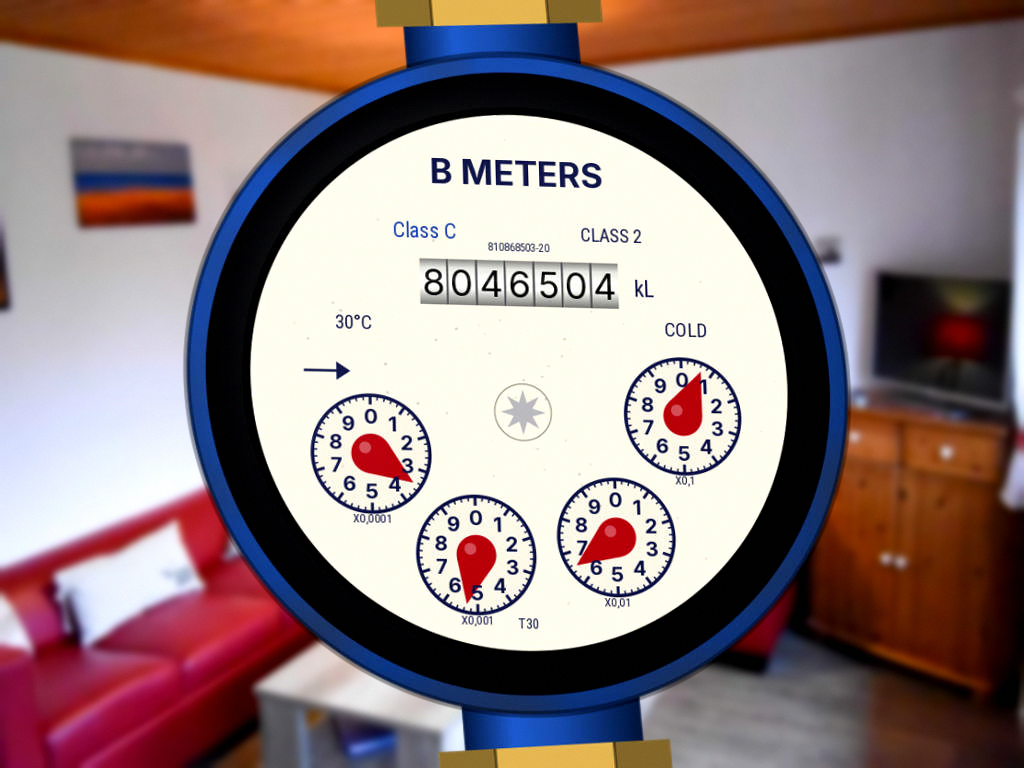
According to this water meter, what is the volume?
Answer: 8046504.0653 kL
